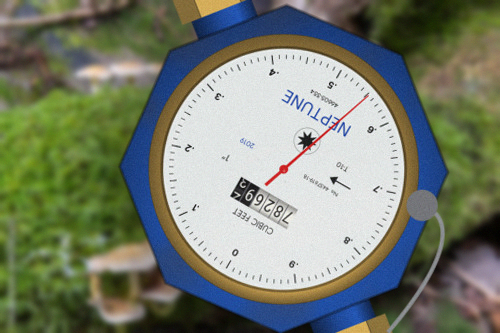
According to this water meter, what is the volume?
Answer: 782692.55 ft³
